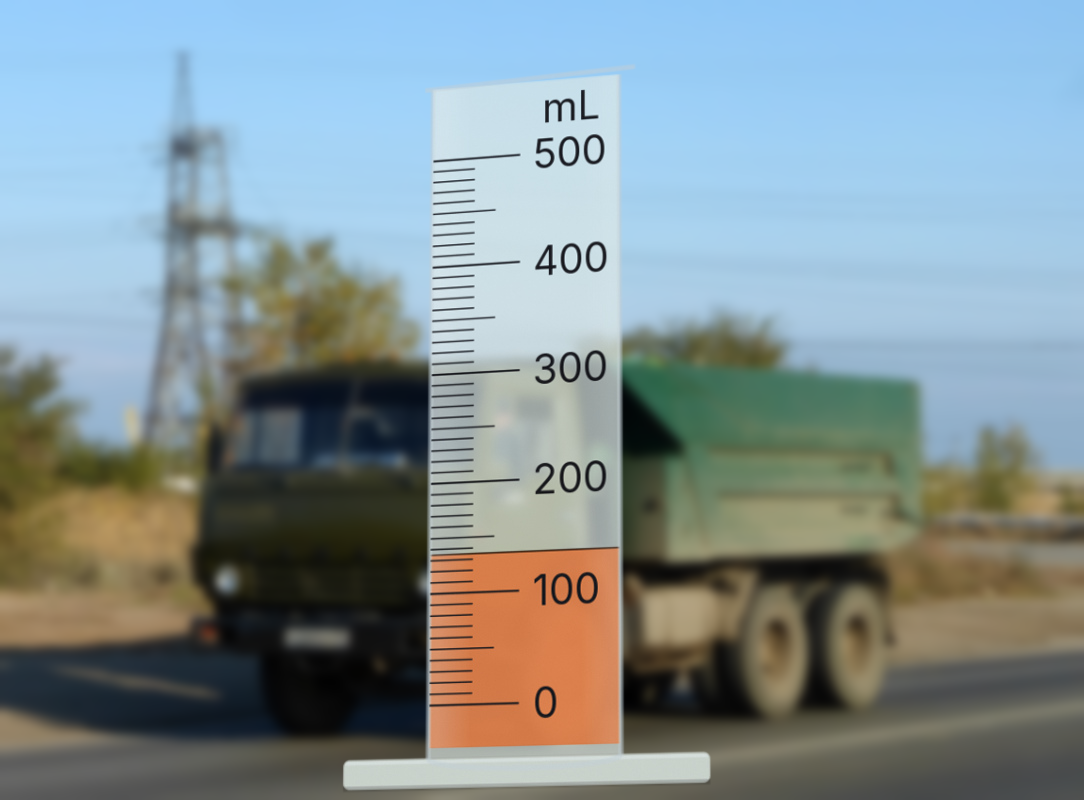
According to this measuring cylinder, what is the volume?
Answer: 135 mL
